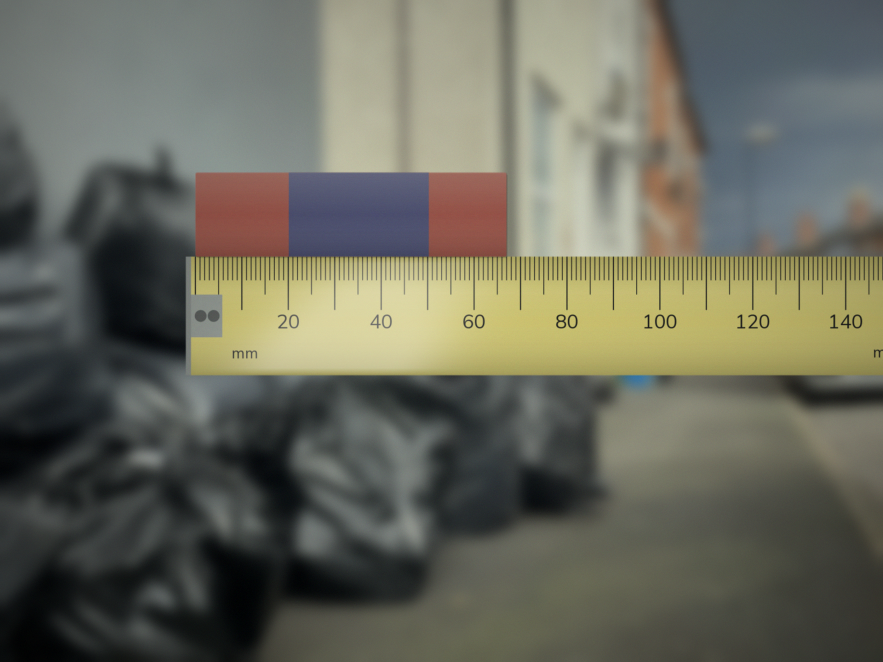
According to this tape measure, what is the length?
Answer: 67 mm
